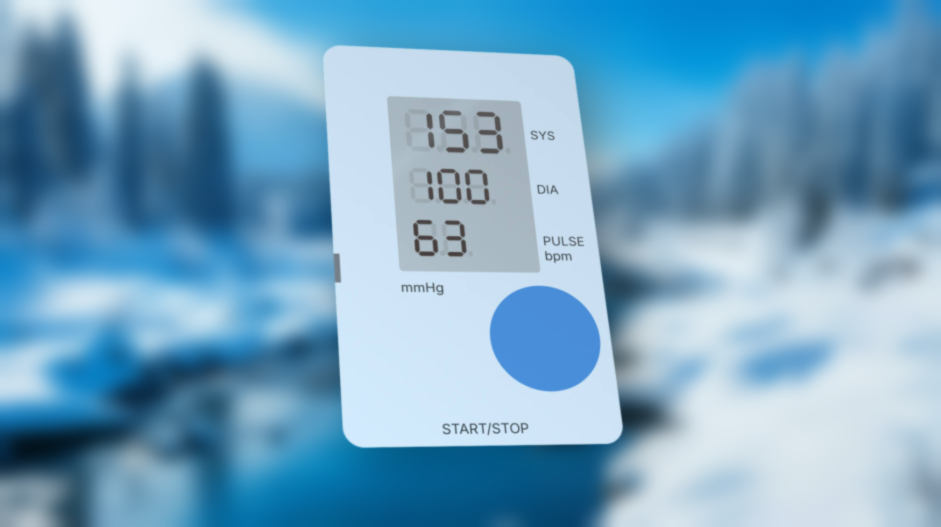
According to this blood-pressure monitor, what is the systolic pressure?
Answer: 153 mmHg
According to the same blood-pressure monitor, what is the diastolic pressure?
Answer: 100 mmHg
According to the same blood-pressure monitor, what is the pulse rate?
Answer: 63 bpm
